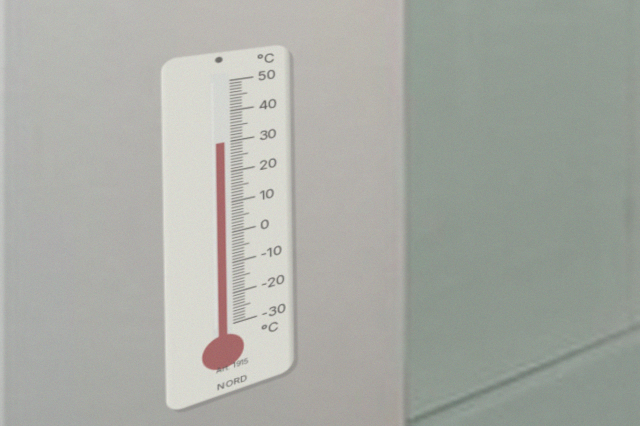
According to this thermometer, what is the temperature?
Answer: 30 °C
